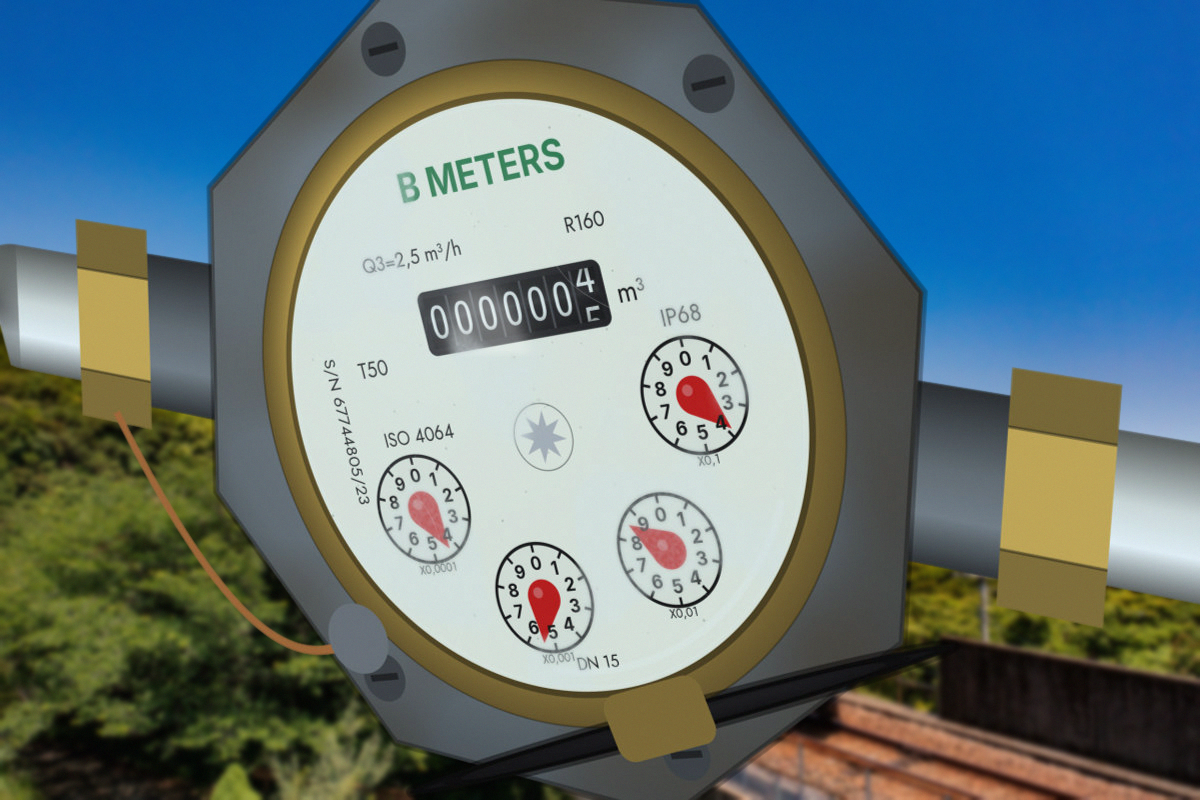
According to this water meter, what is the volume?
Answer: 4.3854 m³
